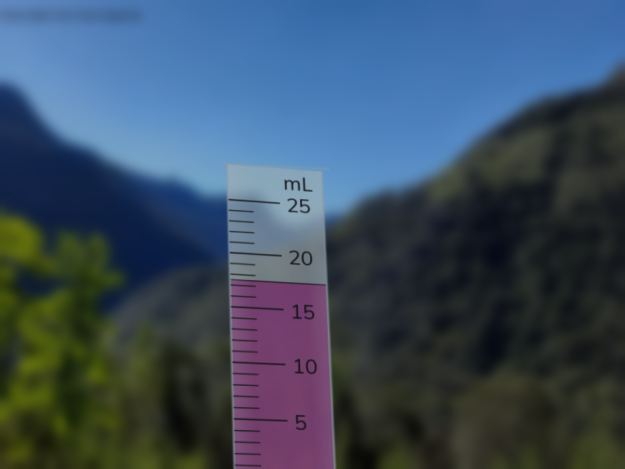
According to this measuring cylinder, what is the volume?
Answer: 17.5 mL
